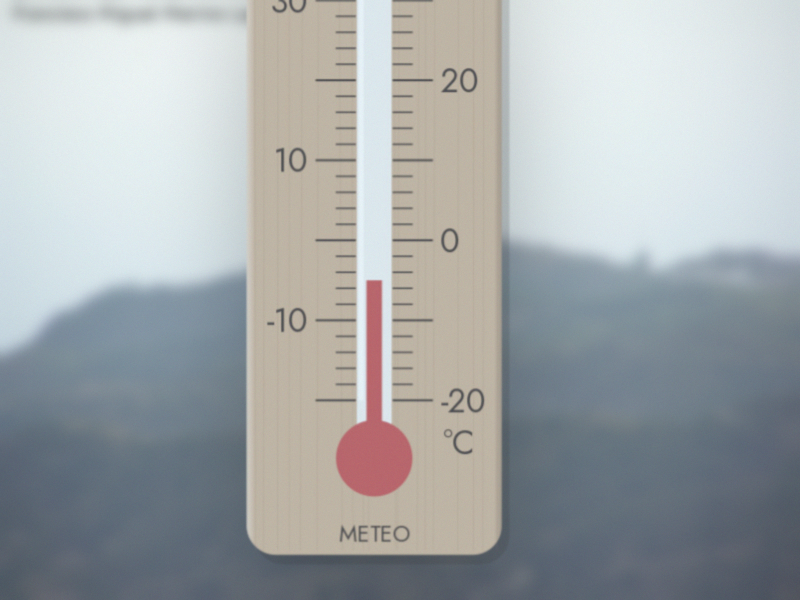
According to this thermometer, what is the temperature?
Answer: -5 °C
